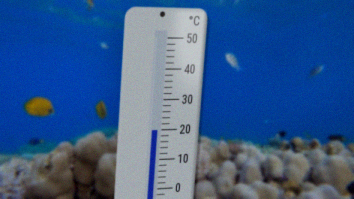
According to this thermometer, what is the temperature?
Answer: 20 °C
